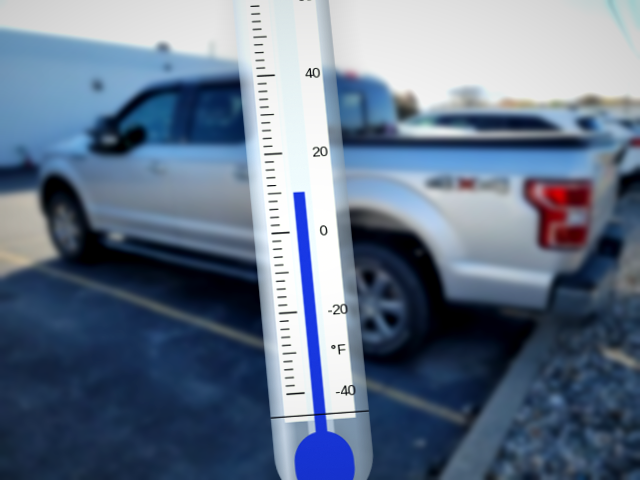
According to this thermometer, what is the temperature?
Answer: 10 °F
